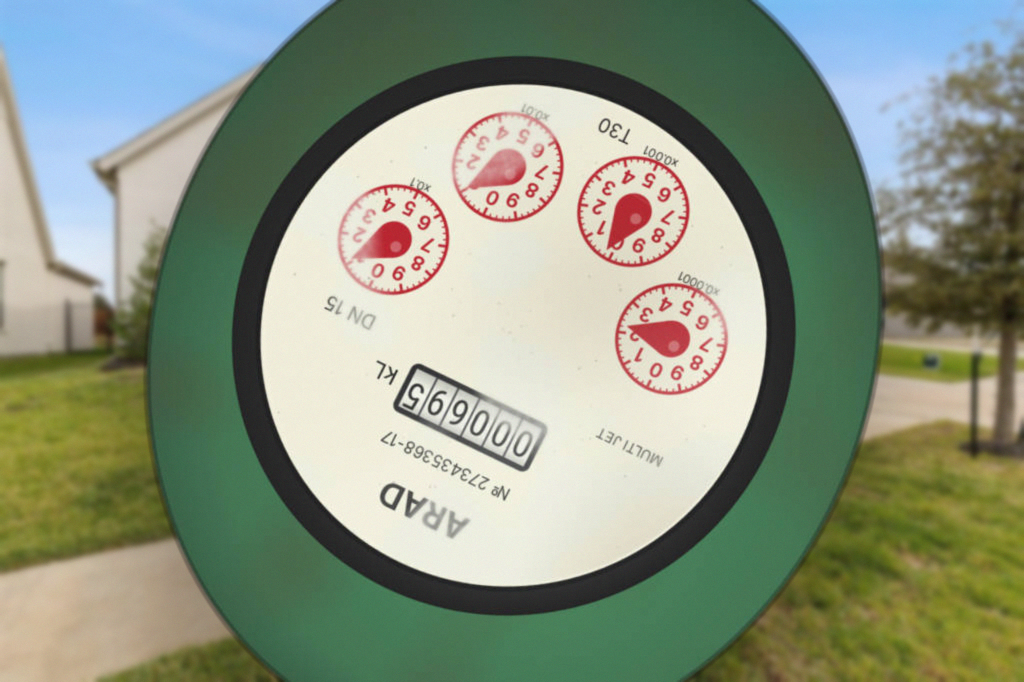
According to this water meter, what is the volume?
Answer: 695.1102 kL
